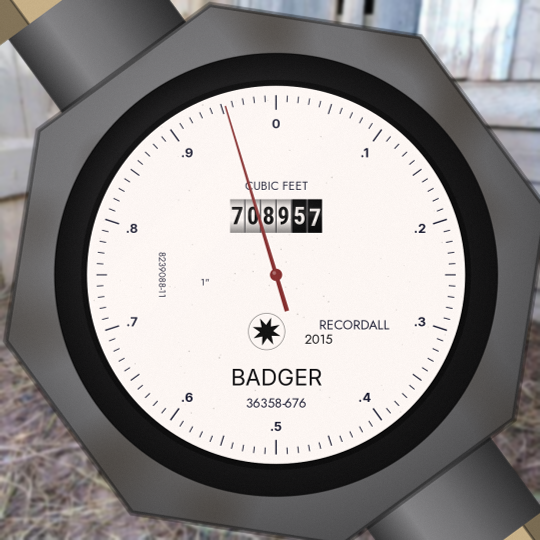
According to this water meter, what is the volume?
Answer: 708956.95 ft³
